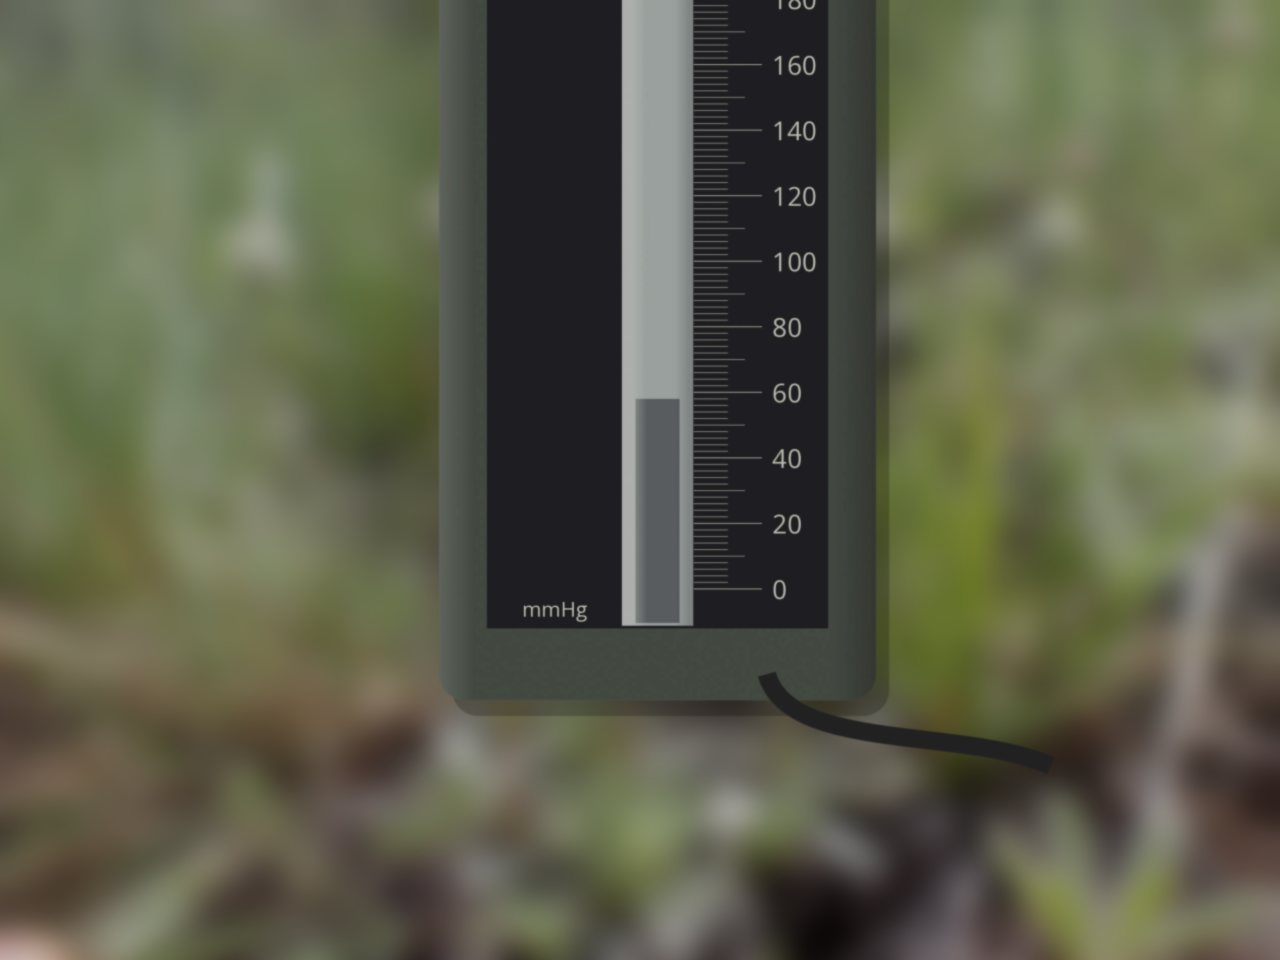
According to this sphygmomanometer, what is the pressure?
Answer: 58 mmHg
